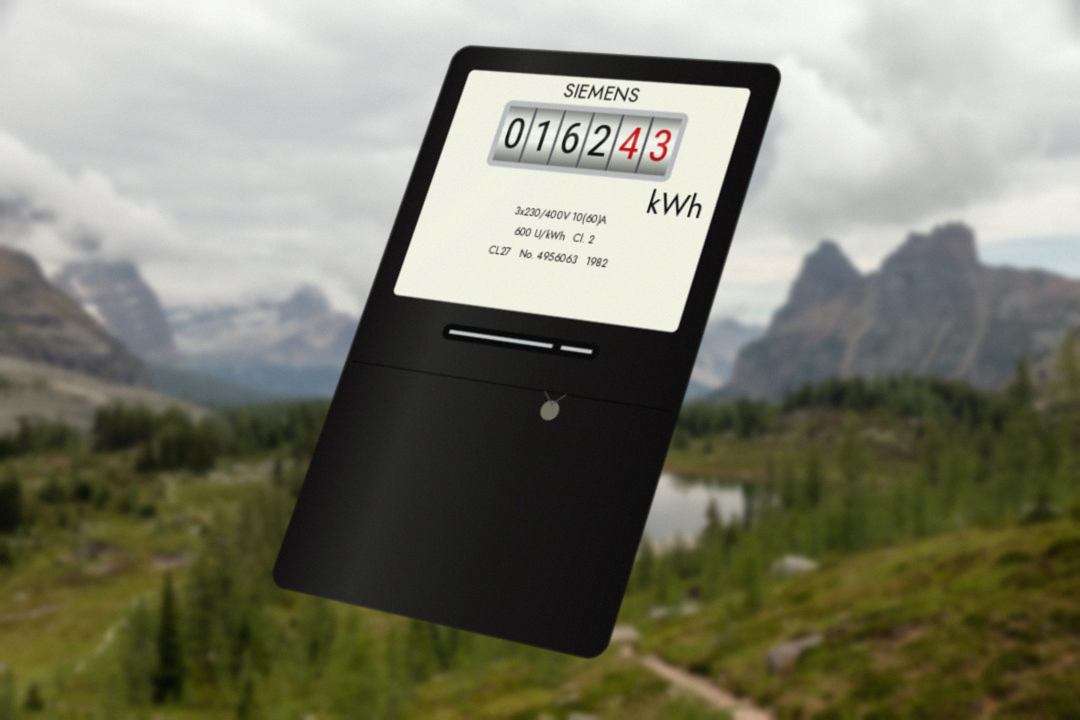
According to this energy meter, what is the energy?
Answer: 162.43 kWh
